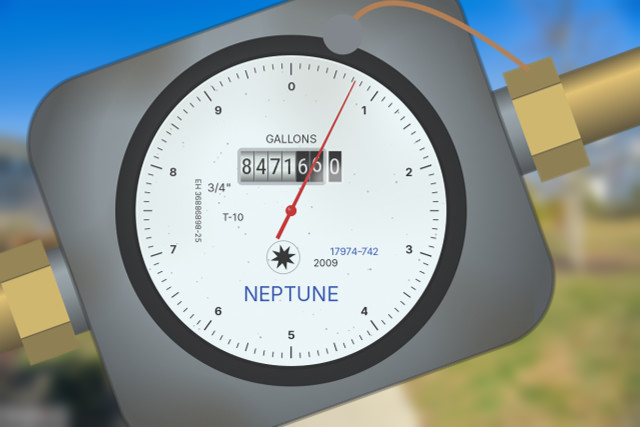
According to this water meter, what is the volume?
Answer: 8471660.7 gal
